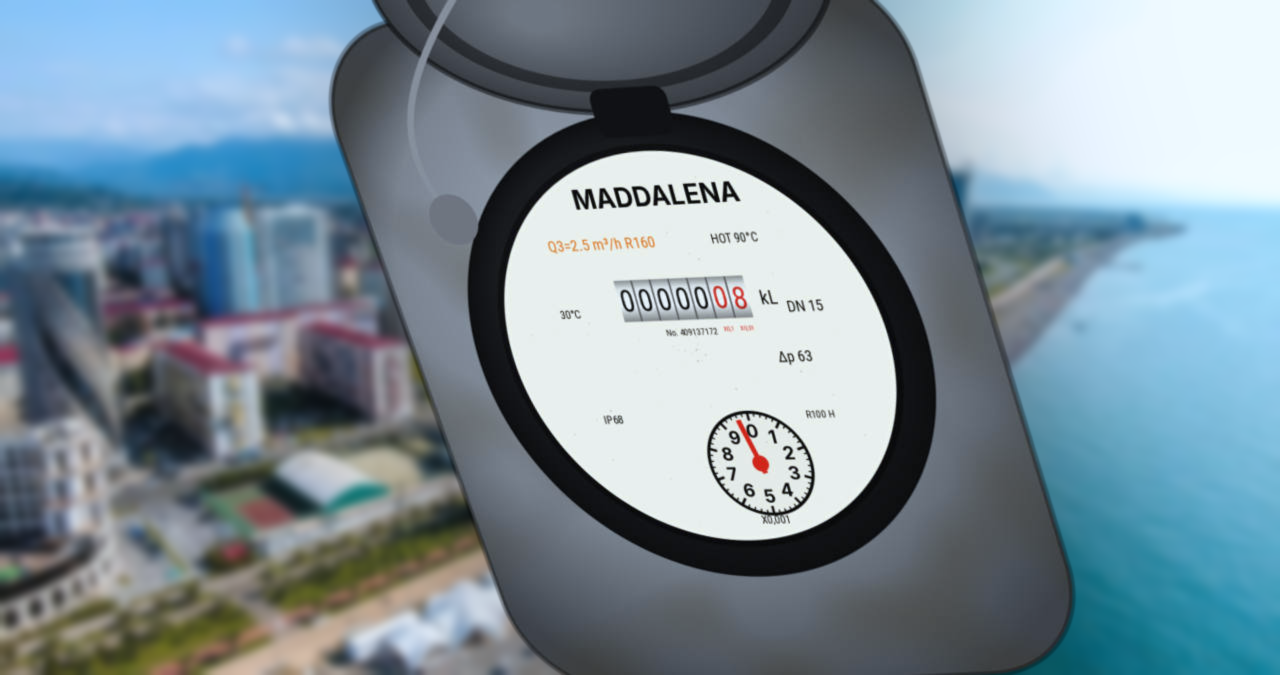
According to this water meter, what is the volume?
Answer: 0.079 kL
